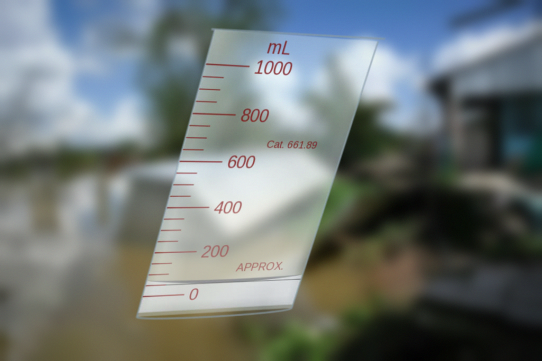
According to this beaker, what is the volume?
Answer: 50 mL
